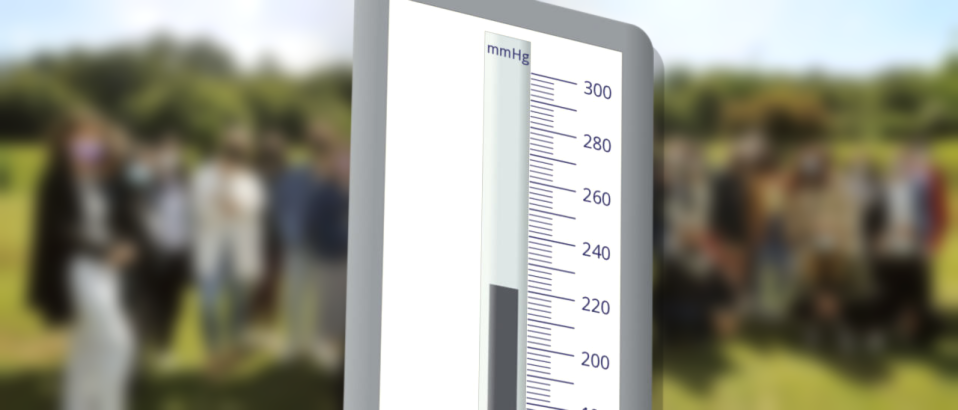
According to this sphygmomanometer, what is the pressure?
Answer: 220 mmHg
